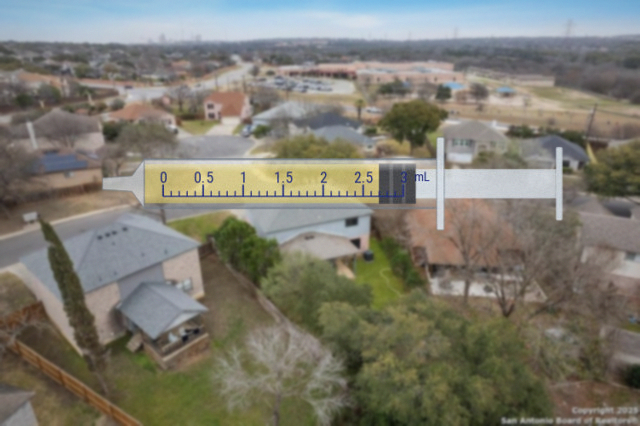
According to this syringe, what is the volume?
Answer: 2.7 mL
